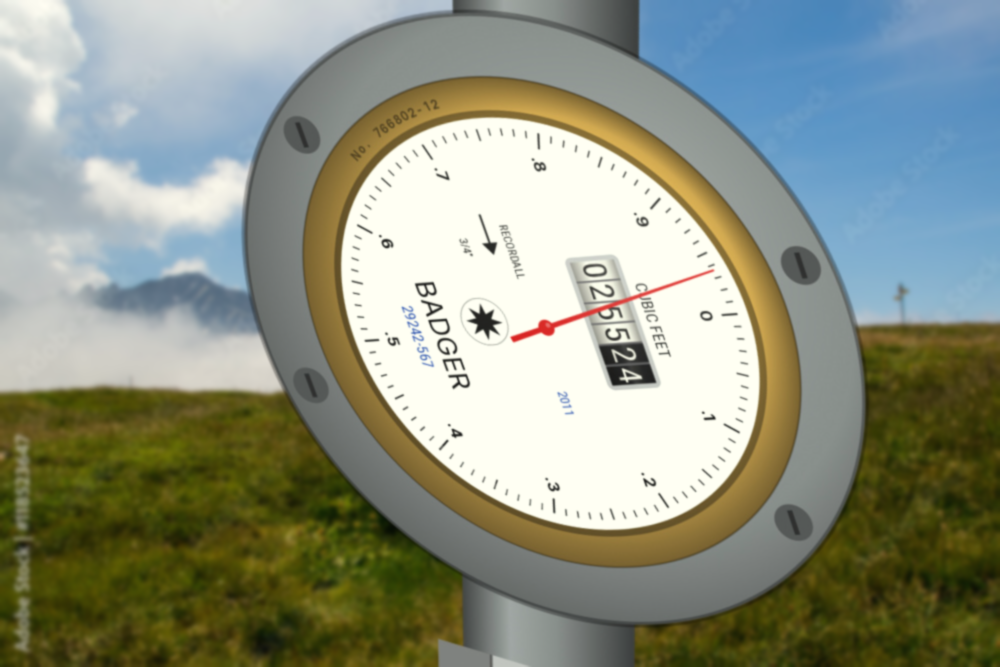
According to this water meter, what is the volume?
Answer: 25523.96 ft³
